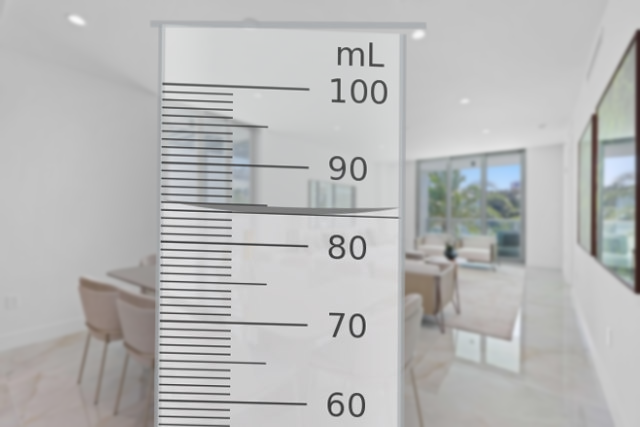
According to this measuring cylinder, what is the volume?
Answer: 84 mL
